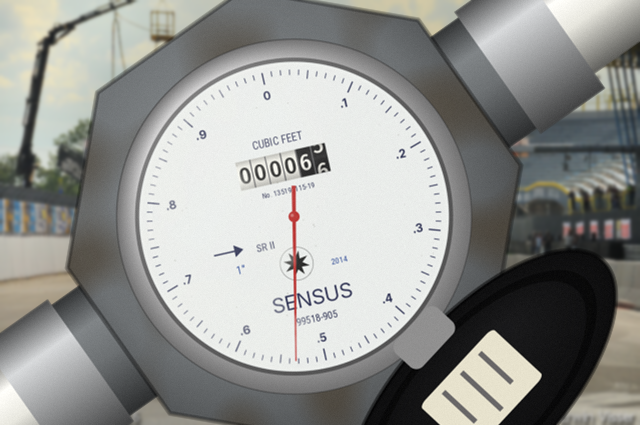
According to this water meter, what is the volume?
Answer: 65.53 ft³
